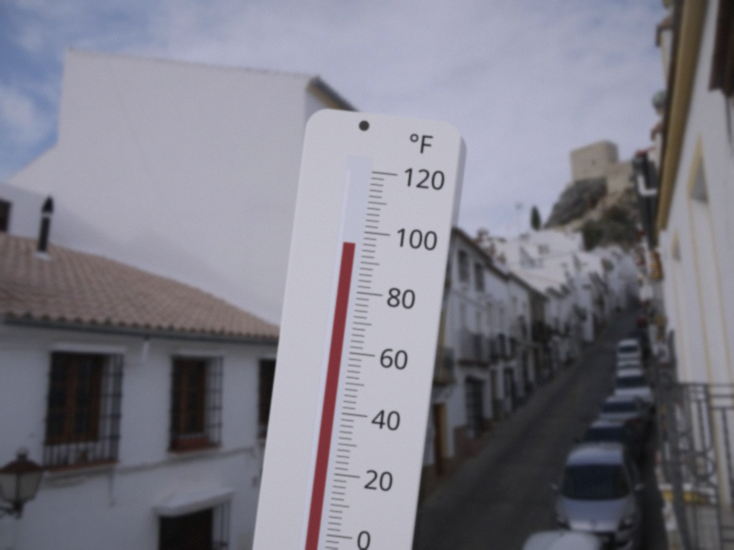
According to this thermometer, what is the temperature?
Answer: 96 °F
